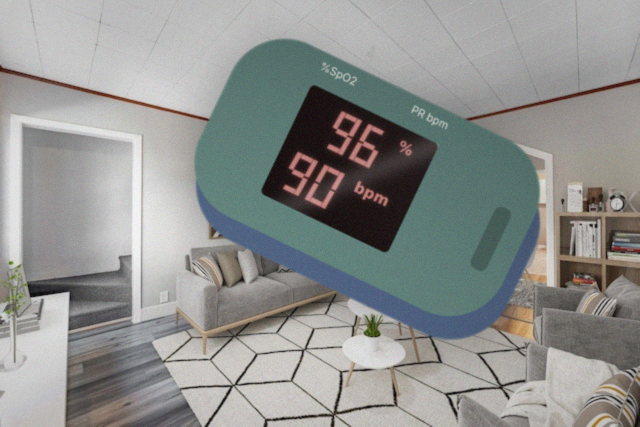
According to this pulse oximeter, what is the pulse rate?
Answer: 90 bpm
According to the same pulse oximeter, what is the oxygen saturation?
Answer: 96 %
